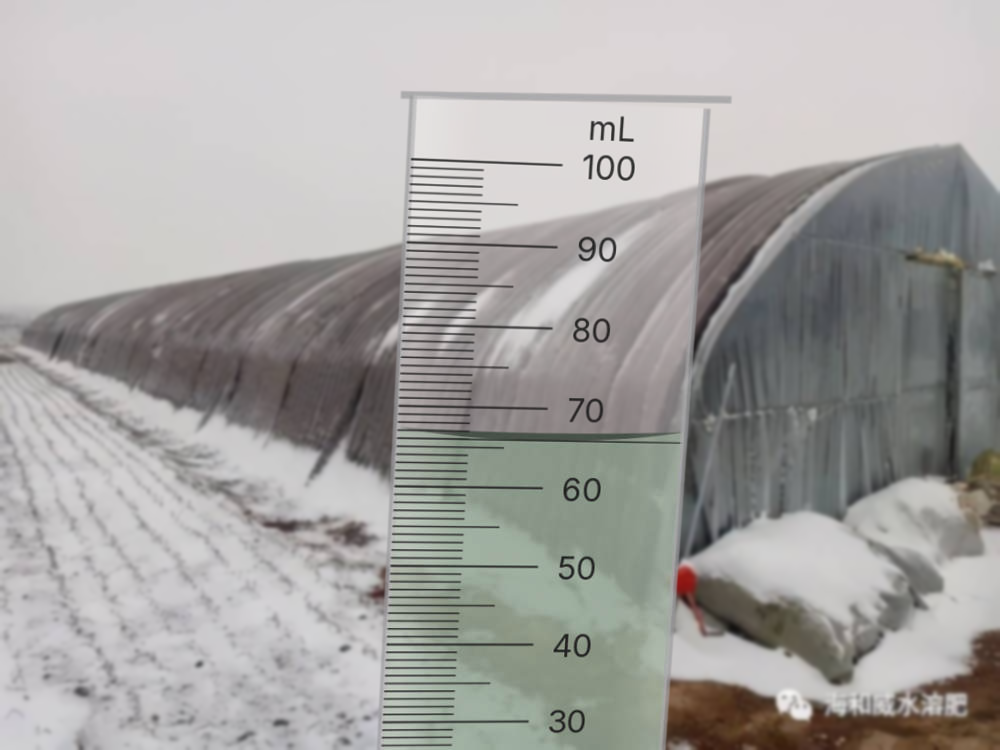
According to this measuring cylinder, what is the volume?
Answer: 66 mL
